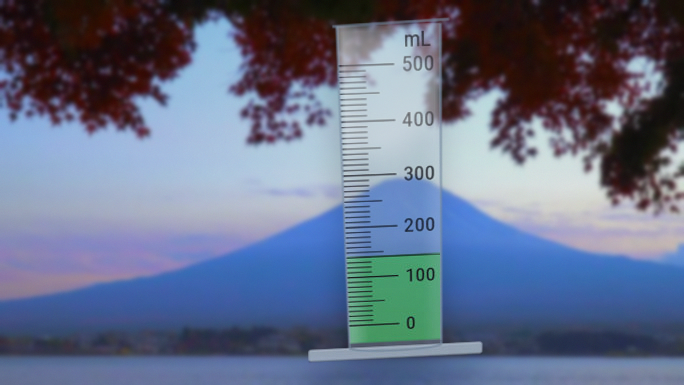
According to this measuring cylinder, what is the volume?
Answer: 140 mL
